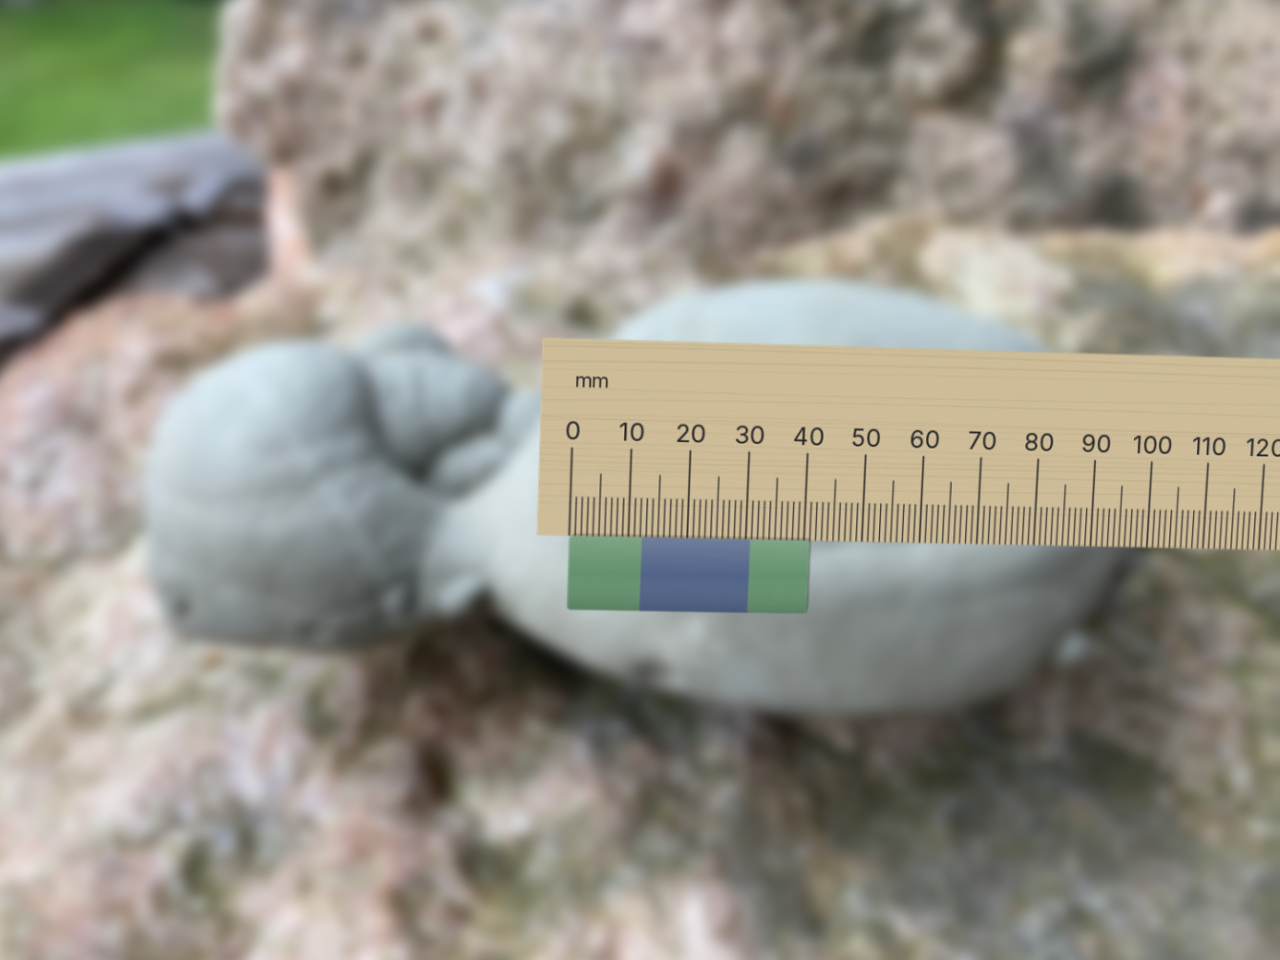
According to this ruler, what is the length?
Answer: 41 mm
